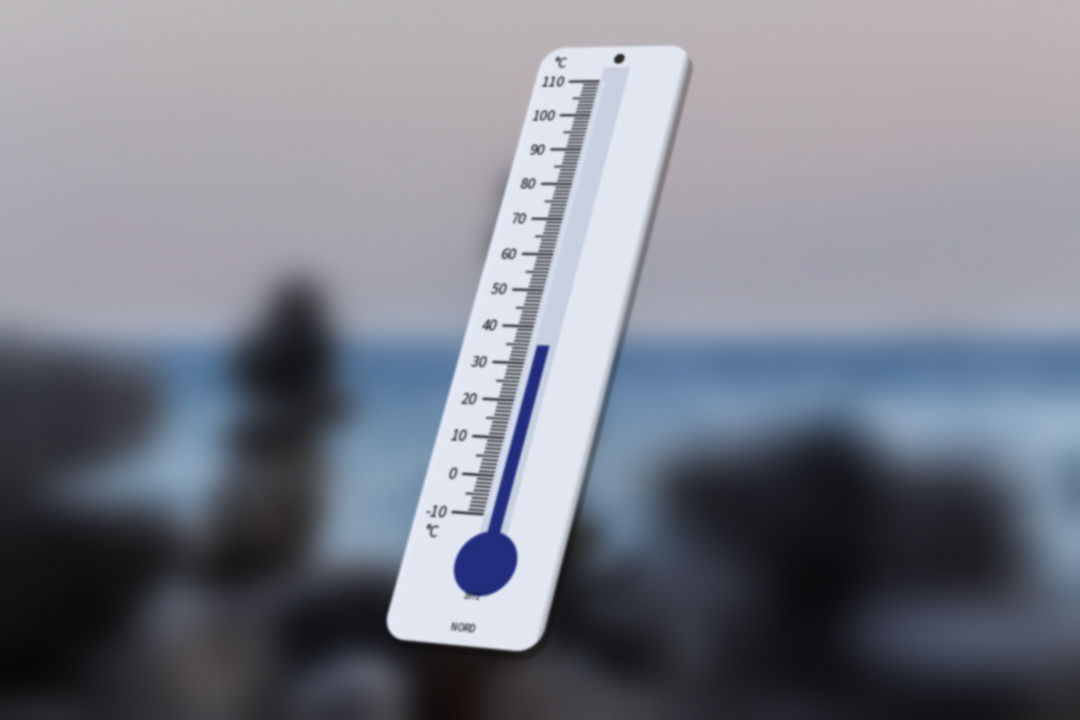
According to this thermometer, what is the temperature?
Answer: 35 °C
